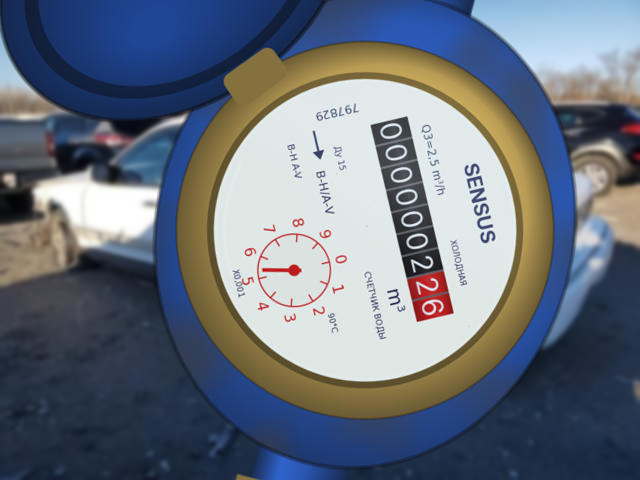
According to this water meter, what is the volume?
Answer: 2.265 m³
